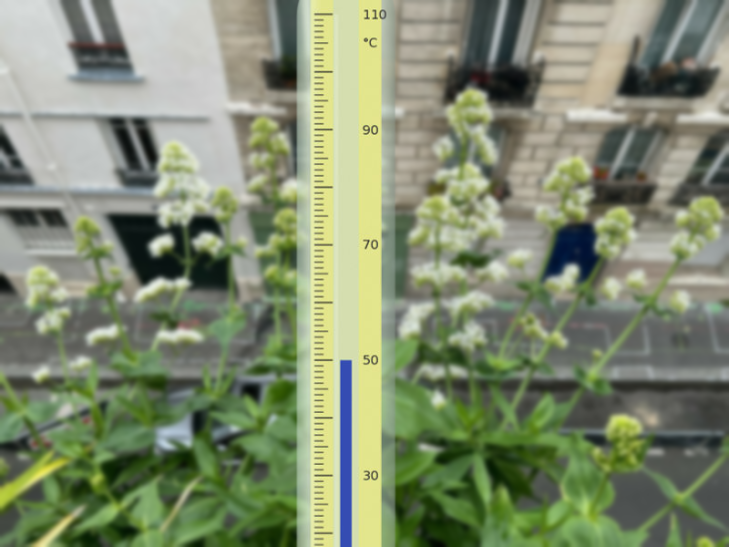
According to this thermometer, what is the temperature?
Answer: 50 °C
